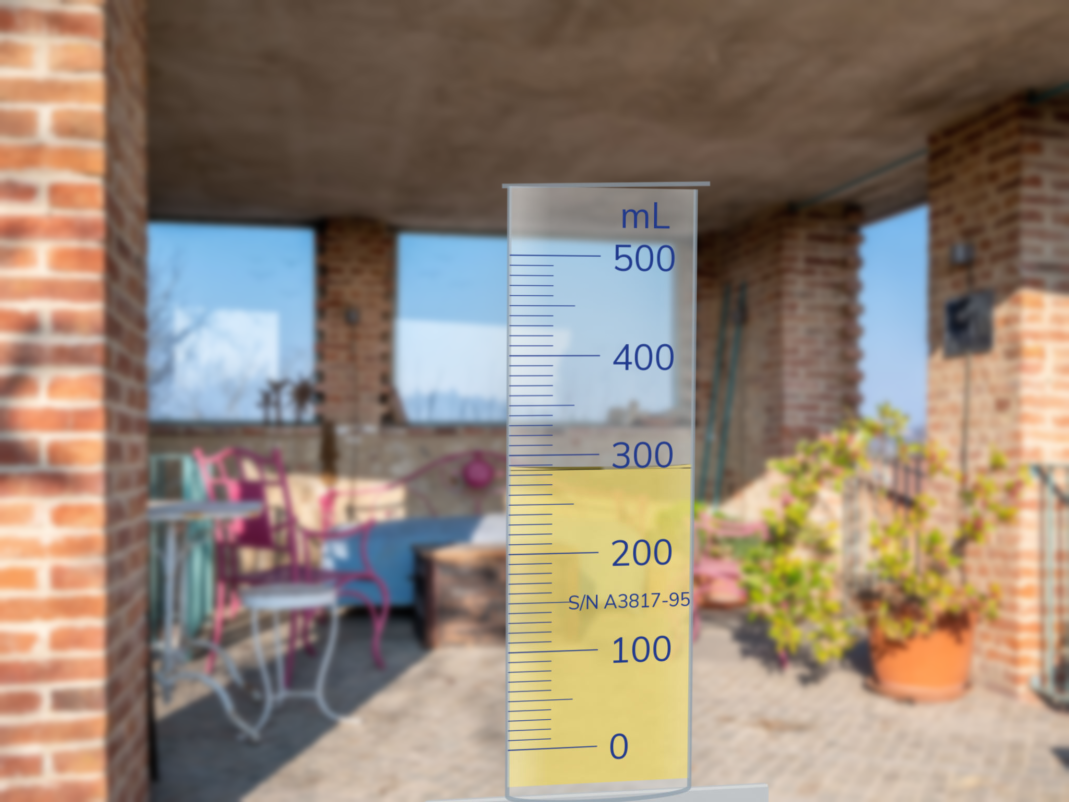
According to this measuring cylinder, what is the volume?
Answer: 285 mL
